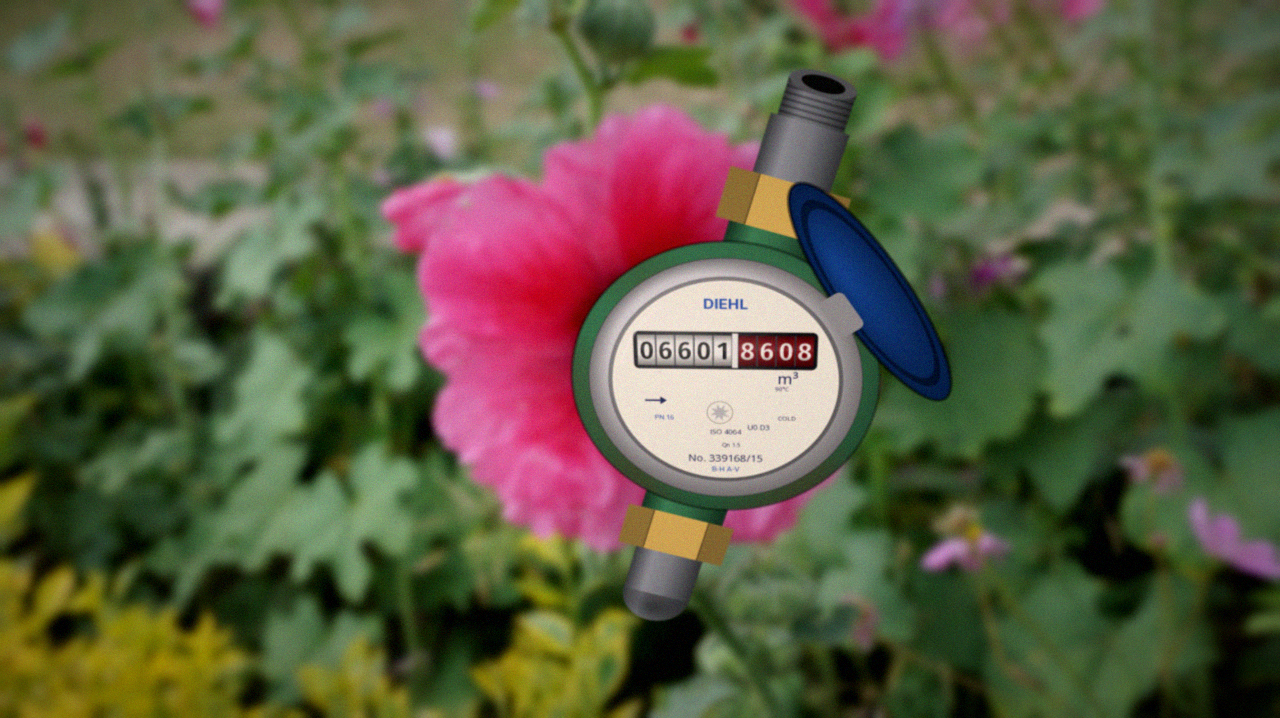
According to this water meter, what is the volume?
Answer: 6601.8608 m³
